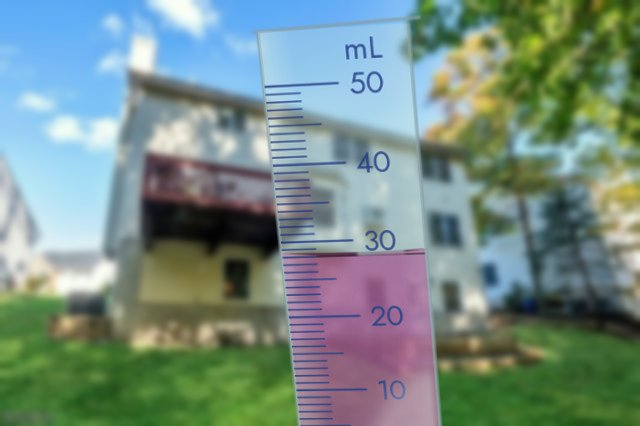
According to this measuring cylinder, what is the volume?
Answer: 28 mL
